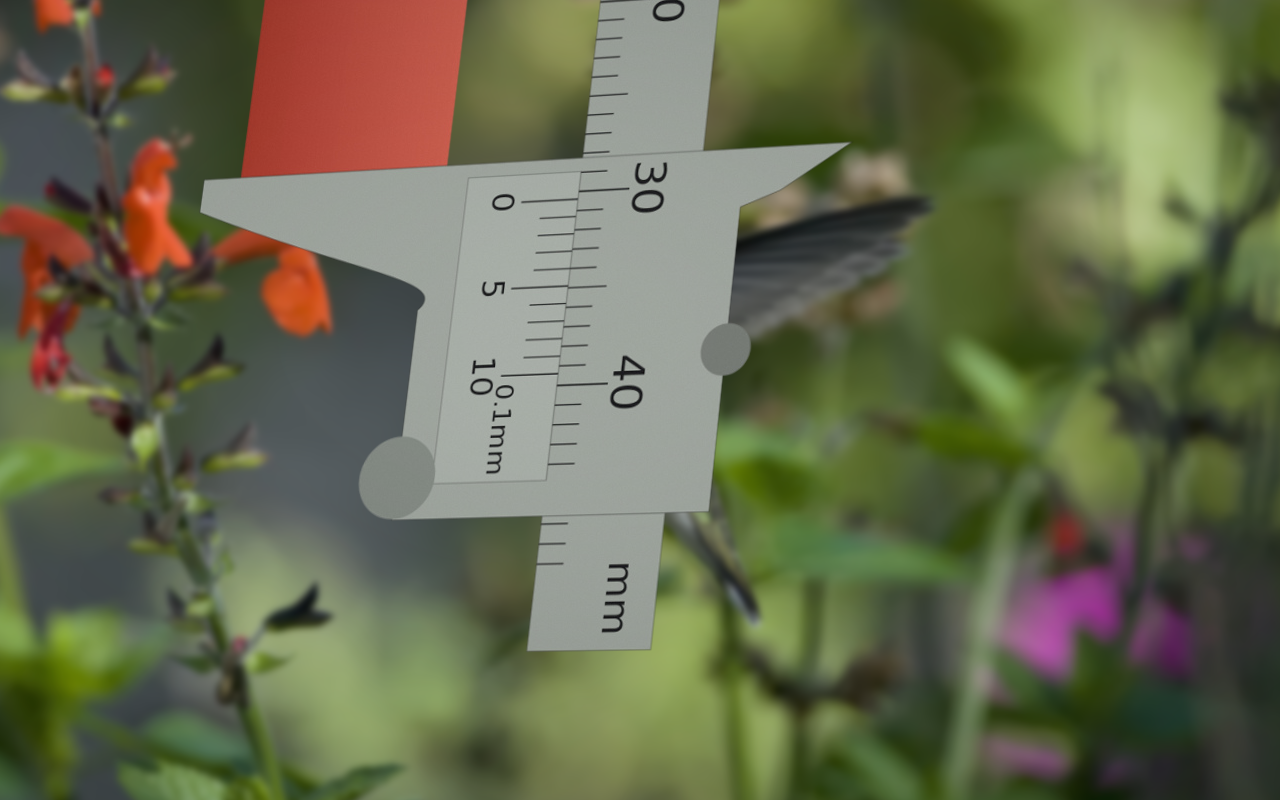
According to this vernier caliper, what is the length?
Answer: 30.4 mm
